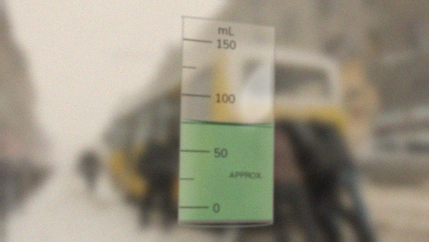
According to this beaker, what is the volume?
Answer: 75 mL
